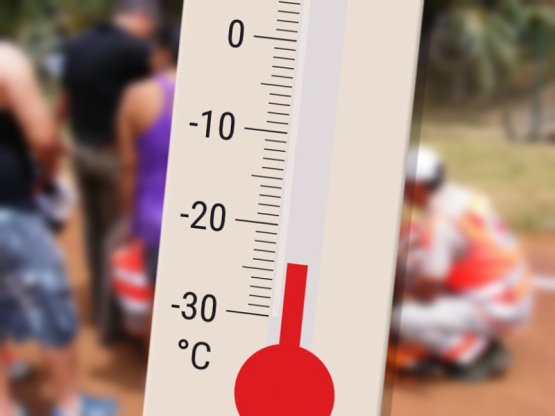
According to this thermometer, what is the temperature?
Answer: -24 °C
